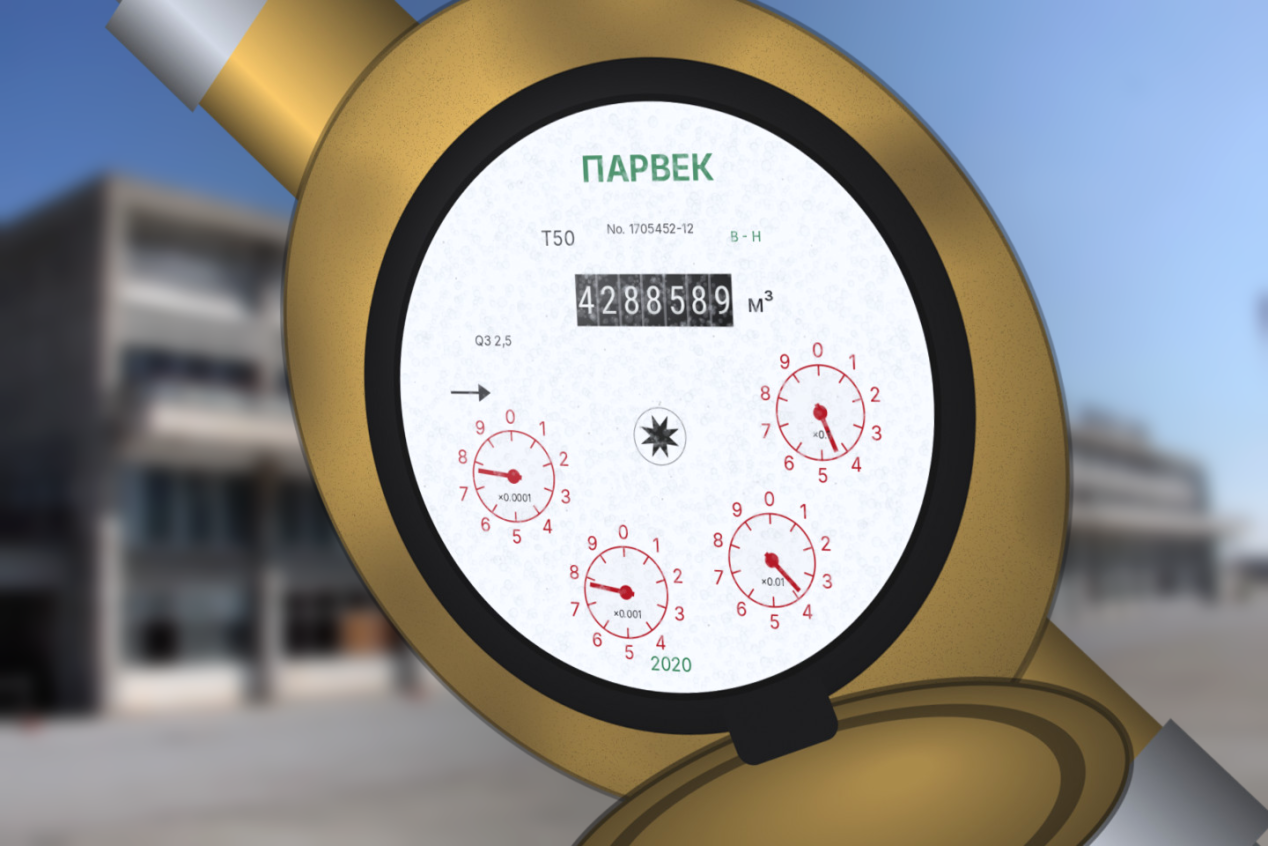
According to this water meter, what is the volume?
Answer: 4288589.4377 m³
